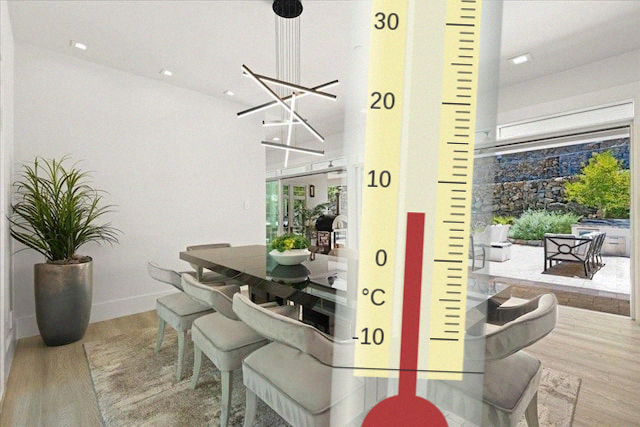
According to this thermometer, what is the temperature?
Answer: 6 °C
